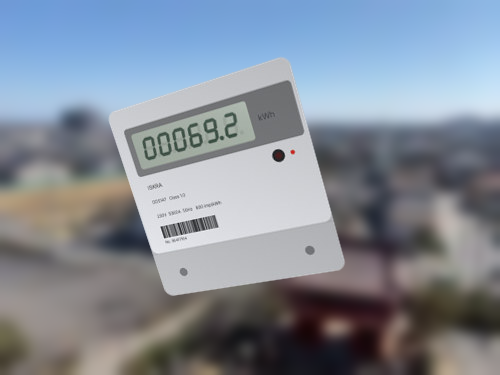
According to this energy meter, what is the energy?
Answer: 69.2 kWh
